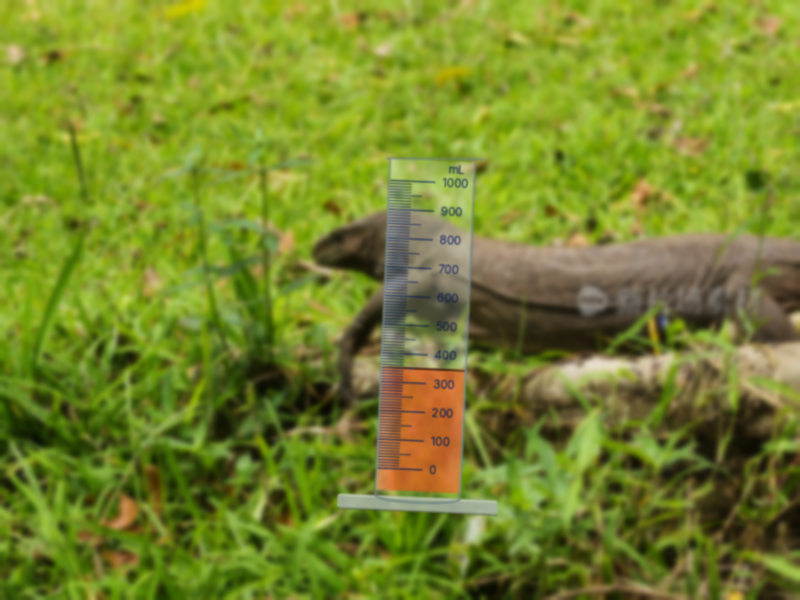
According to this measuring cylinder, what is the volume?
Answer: 350 mL
